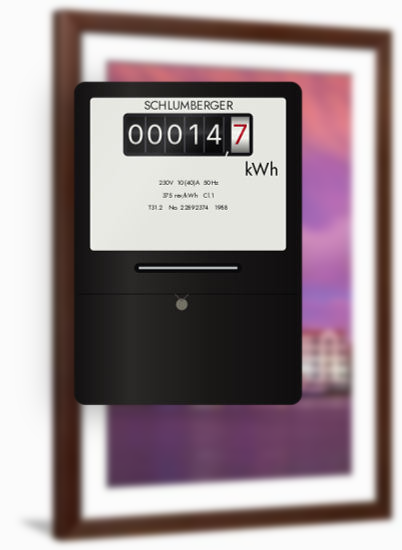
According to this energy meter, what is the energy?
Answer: 14.7 kWh
